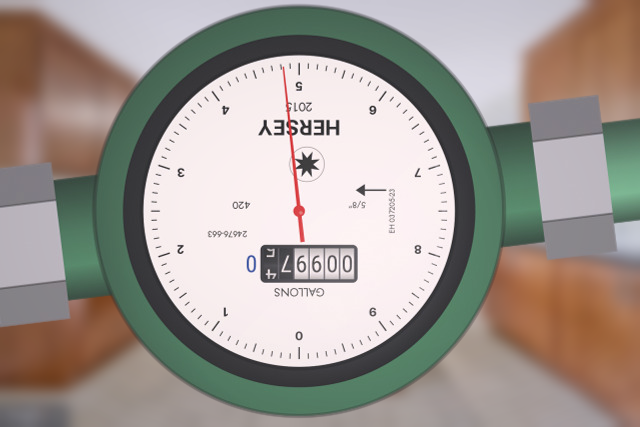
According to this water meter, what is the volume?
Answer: 99744.8 gal
